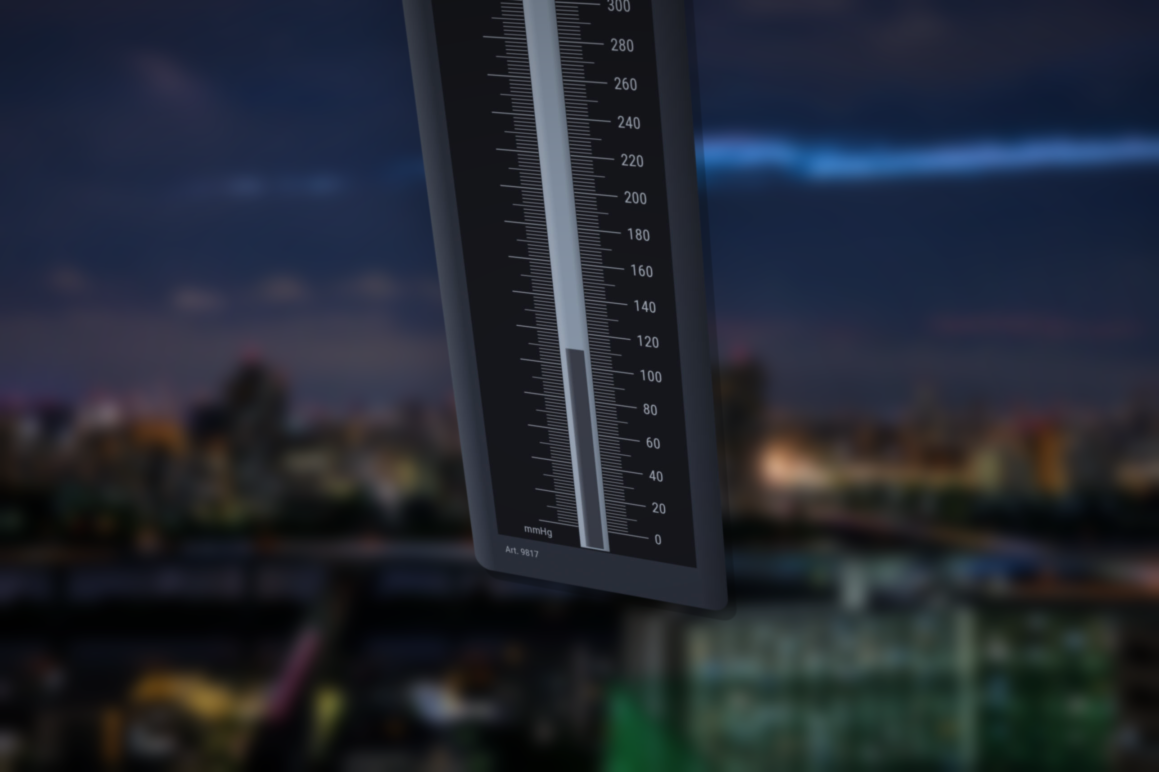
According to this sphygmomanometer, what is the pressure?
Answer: 110 mmHg
